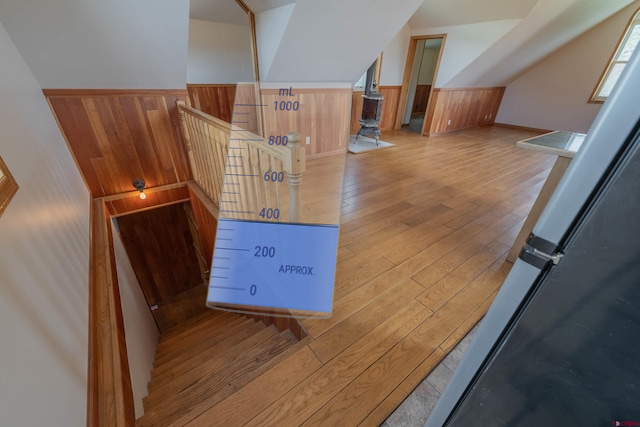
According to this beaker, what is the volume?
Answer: 350 mL
